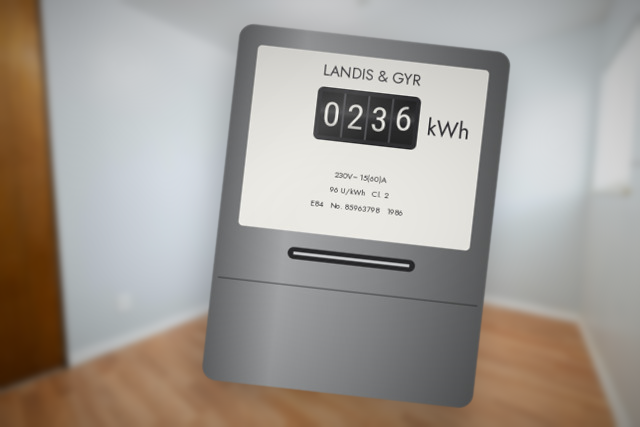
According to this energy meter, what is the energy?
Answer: 236 kWh
